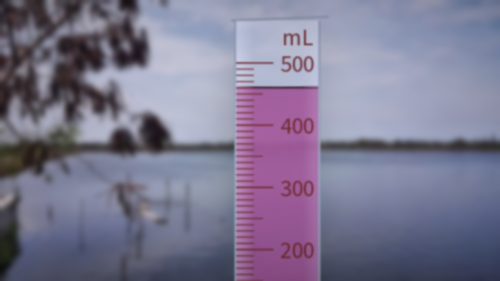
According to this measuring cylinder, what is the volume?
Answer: 460 mL
